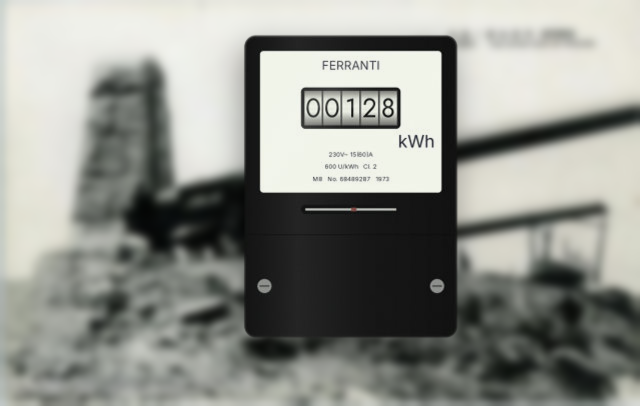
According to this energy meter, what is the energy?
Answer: 128 kWh
